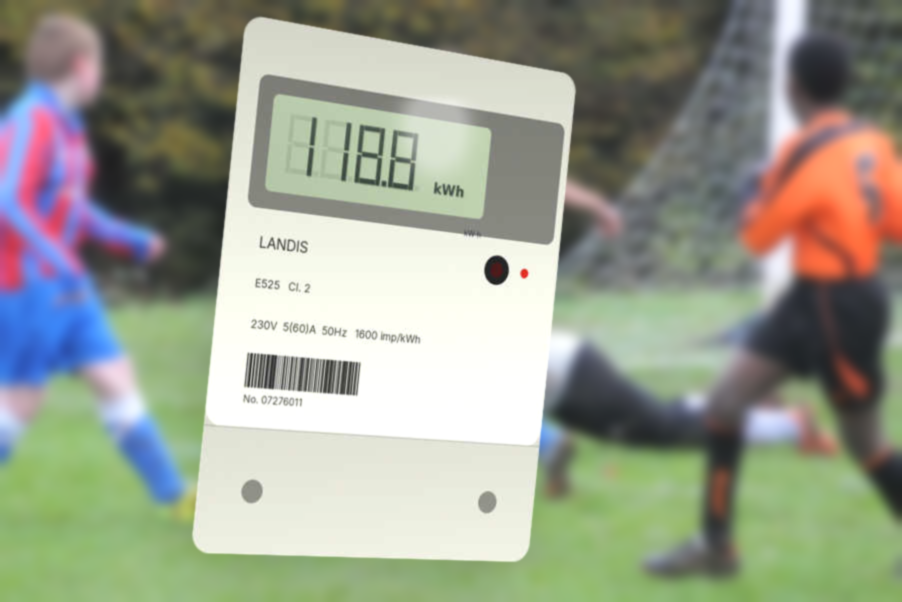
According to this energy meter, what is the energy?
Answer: 118.8 kWh
